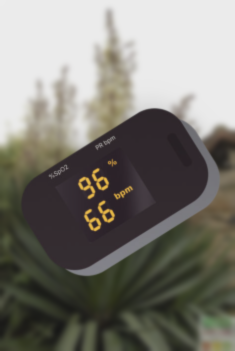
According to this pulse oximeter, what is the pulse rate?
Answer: 66 bpm
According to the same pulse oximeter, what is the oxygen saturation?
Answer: 96 %
